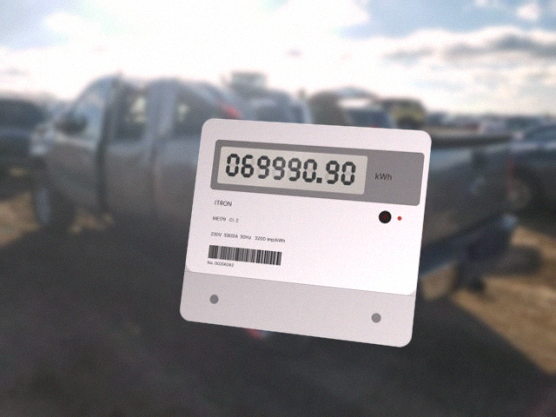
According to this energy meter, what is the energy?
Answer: 69990.90 kWh
